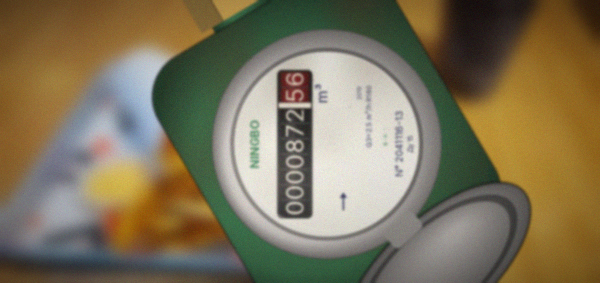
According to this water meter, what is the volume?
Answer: 872.56 m³
